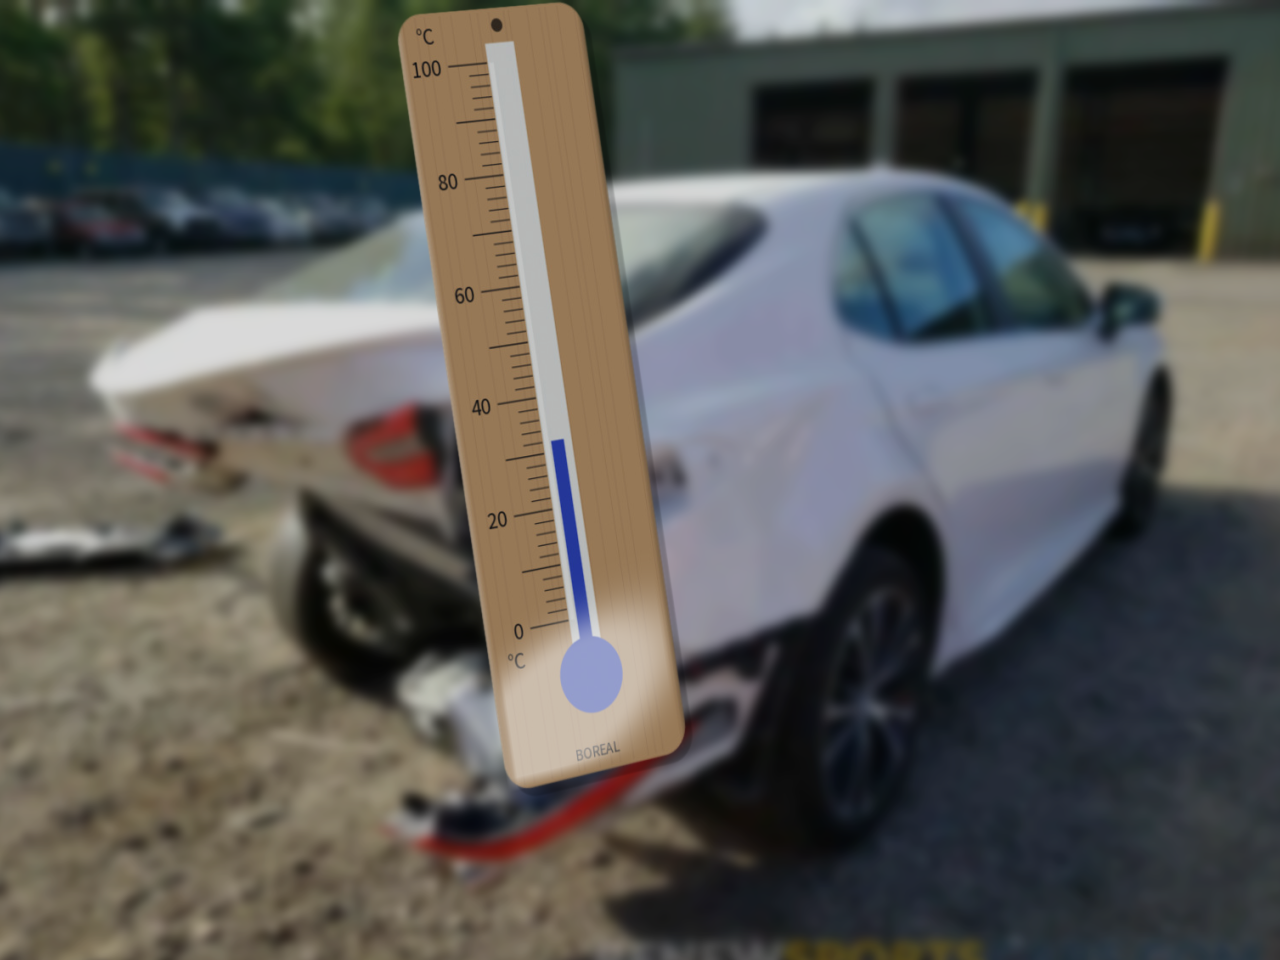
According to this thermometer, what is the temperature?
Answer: 32 °C
